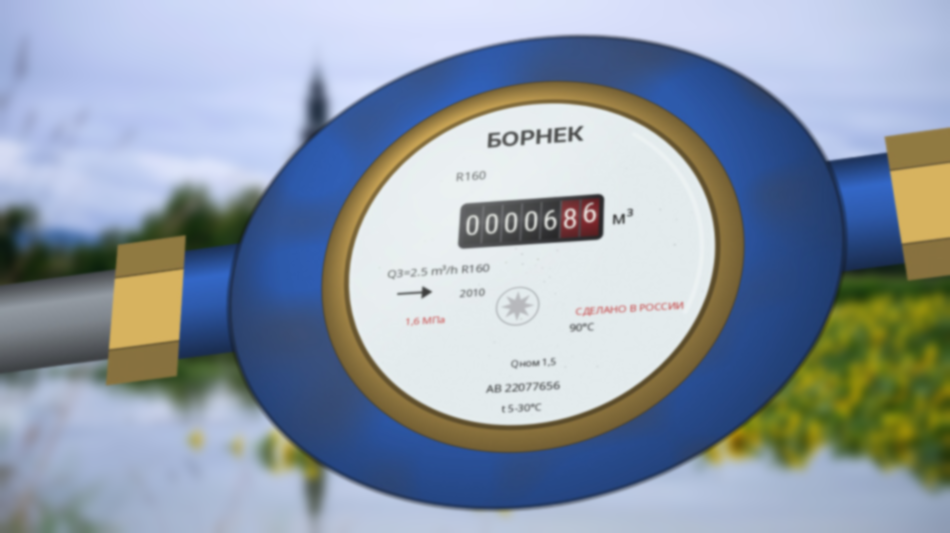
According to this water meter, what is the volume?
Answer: 6.86 m³
